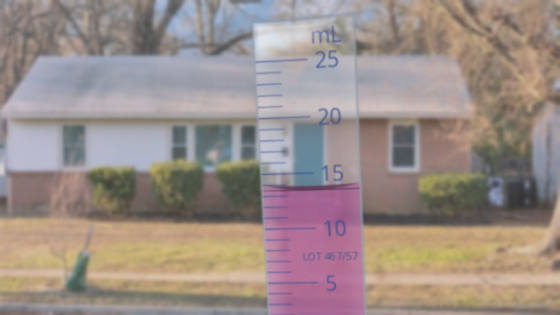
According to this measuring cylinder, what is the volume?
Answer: 13.5 mL
